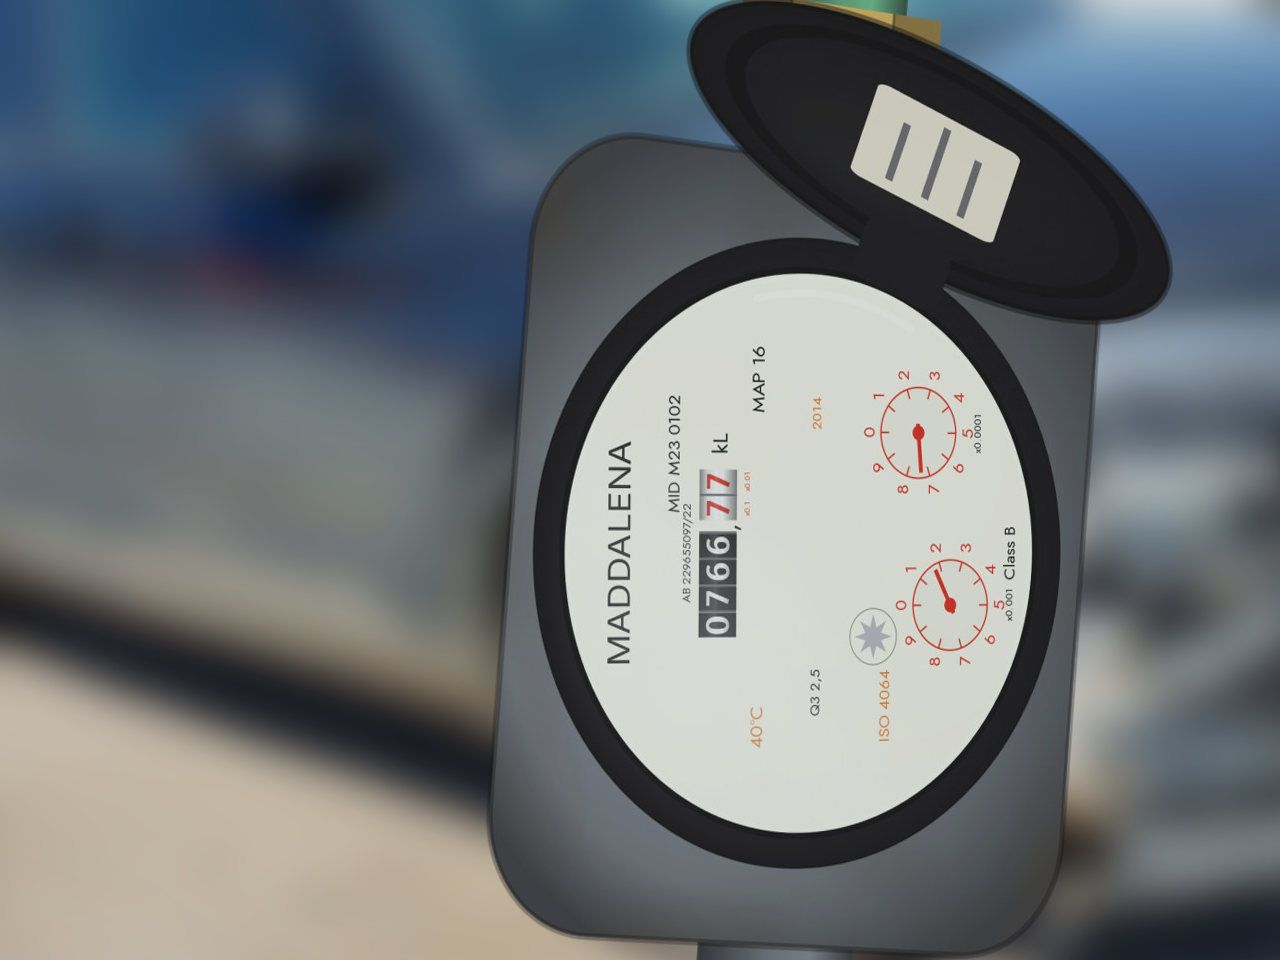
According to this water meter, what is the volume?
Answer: 766.7717 kL
